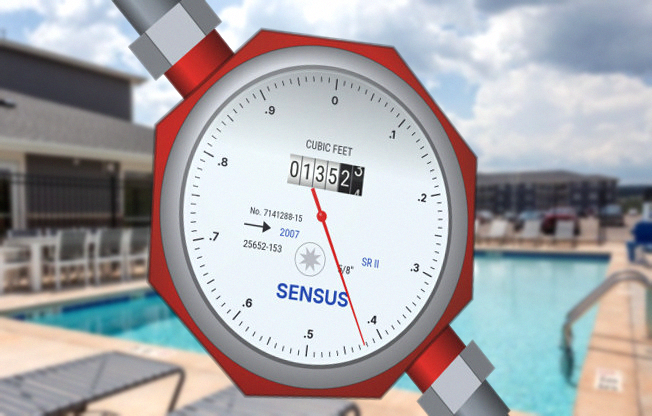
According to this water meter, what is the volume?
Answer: 13523.42 ft³
